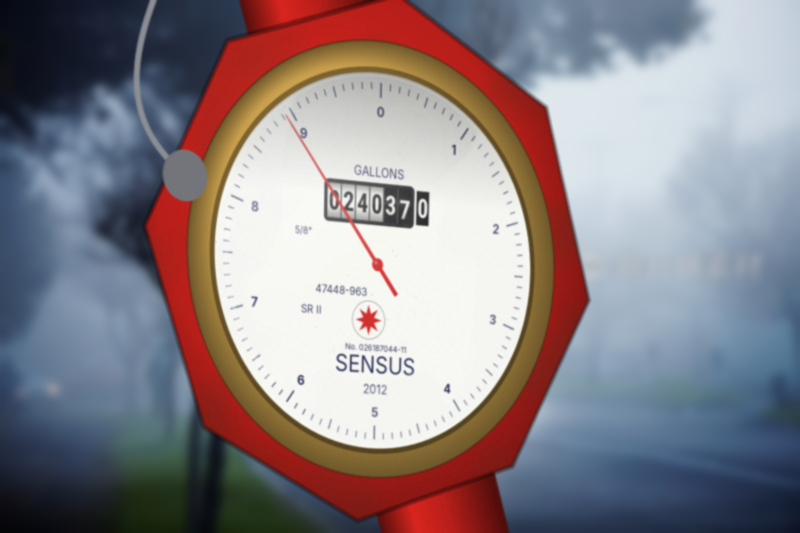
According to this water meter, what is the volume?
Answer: 240368.9 gal
